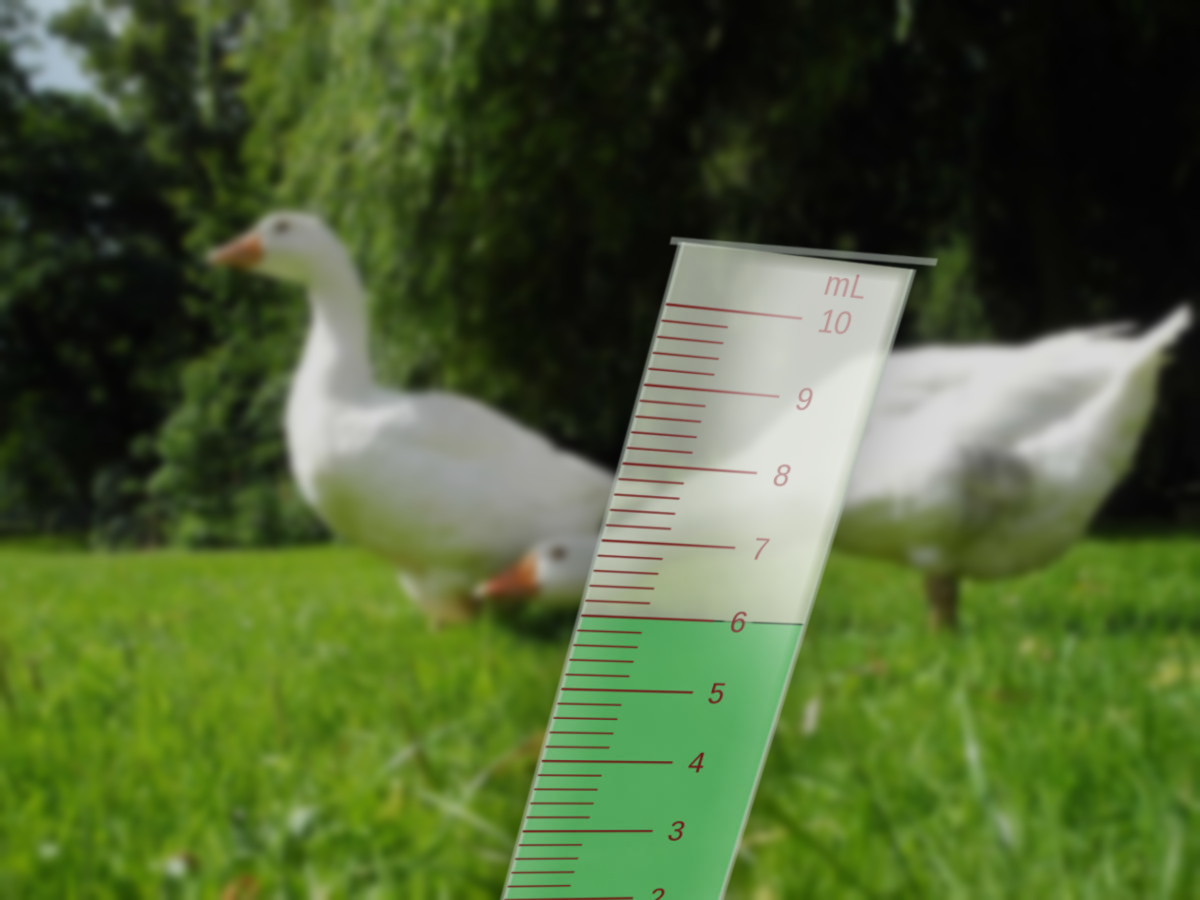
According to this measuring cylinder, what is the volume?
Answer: 6 mL
